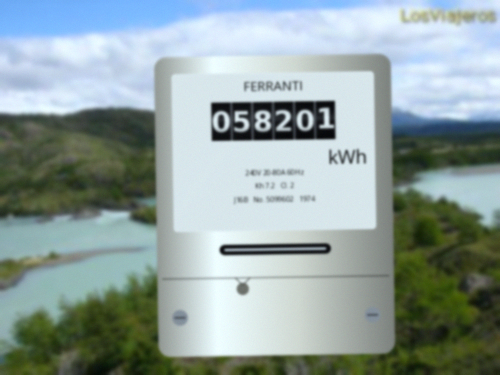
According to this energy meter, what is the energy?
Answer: 58201 kWh
